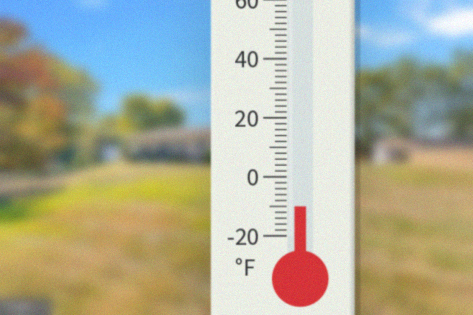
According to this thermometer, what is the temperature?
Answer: -10 °F
